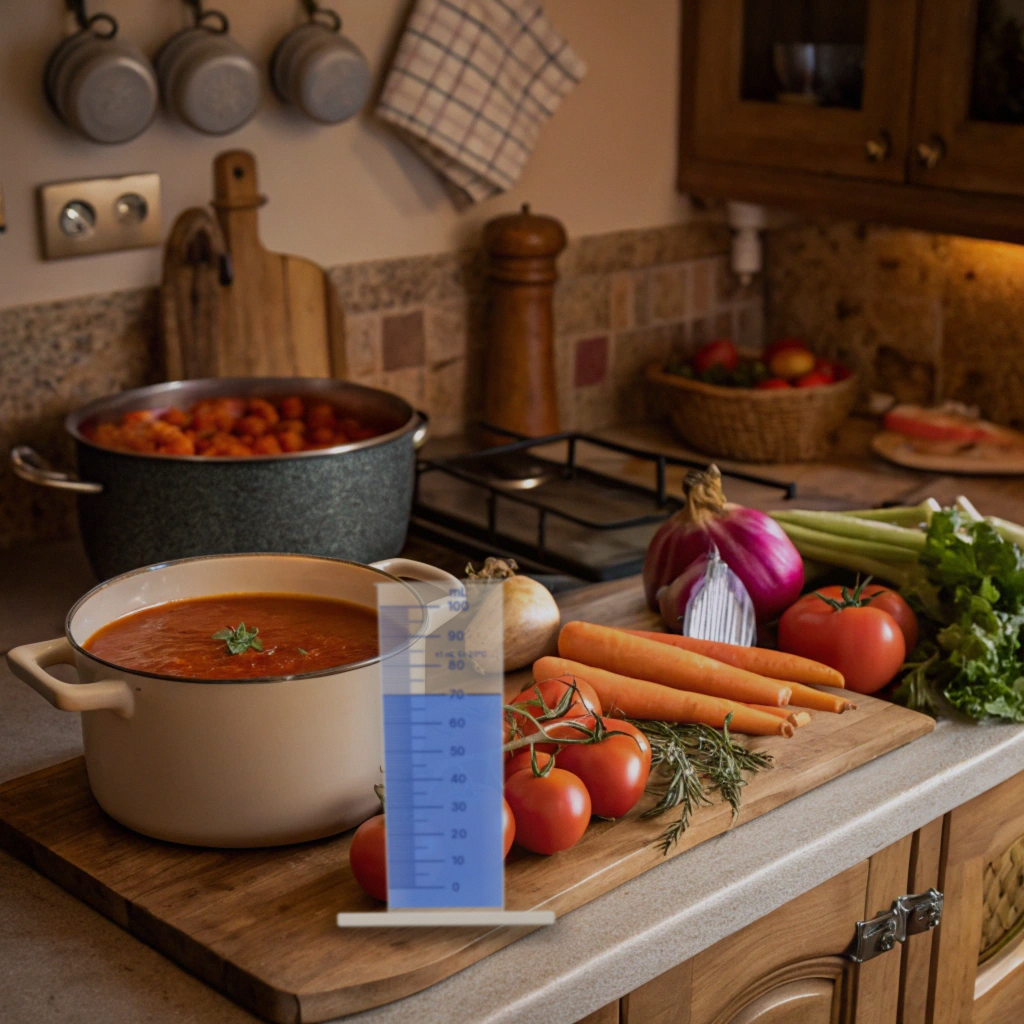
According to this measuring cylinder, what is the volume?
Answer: 70 mL
